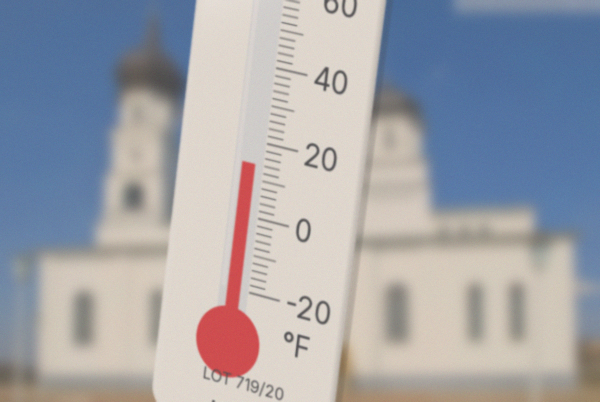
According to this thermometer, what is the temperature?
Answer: 14 °F
